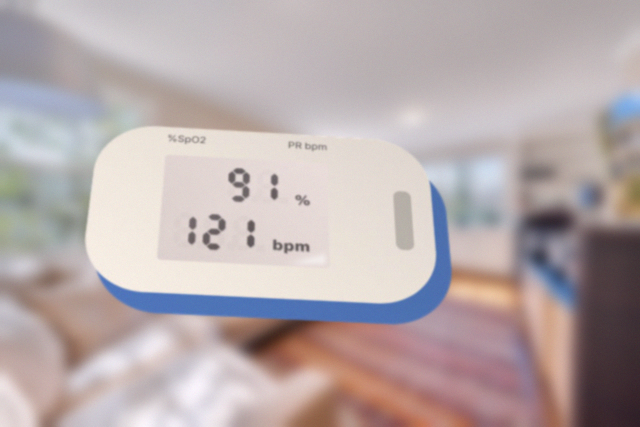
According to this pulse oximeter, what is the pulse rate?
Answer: 121 bpm
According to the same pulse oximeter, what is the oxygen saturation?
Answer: 91 %
